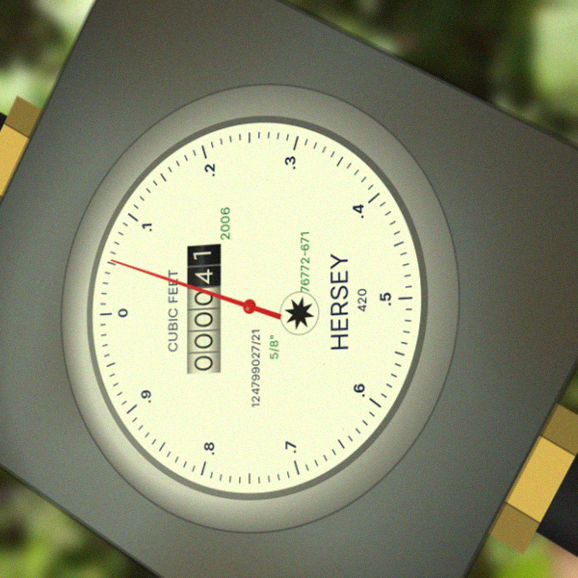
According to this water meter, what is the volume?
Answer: 41.05 ft³
